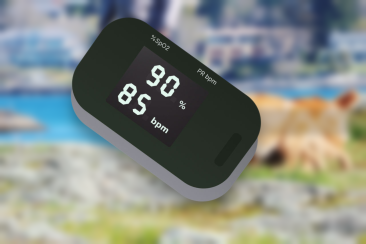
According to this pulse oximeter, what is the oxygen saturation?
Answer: 90 %
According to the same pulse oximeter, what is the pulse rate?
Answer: 85 bpm
